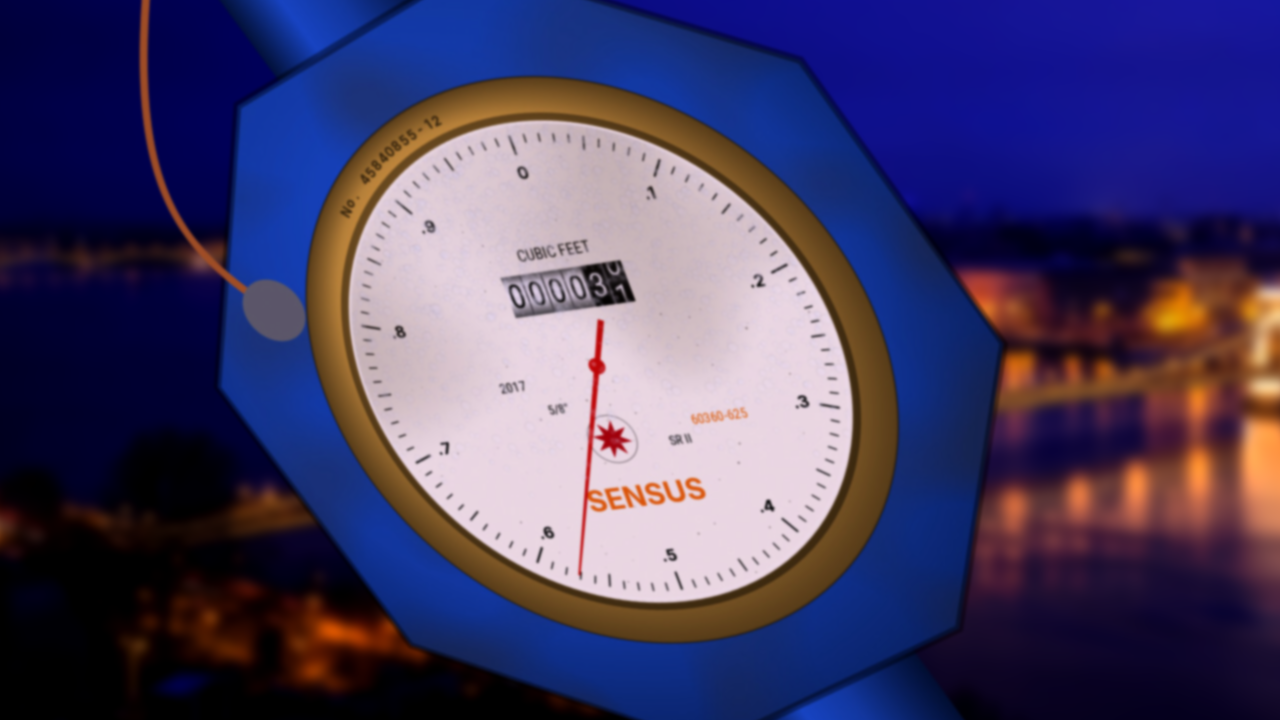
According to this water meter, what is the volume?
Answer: 30.57 ft³
